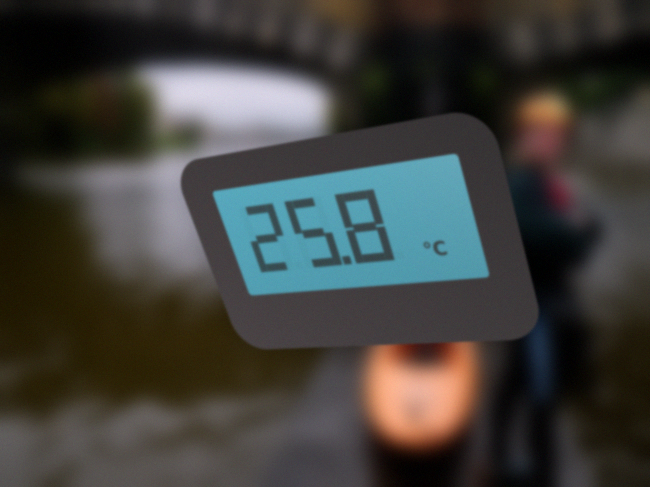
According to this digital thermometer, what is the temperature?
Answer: 25.8 °C
